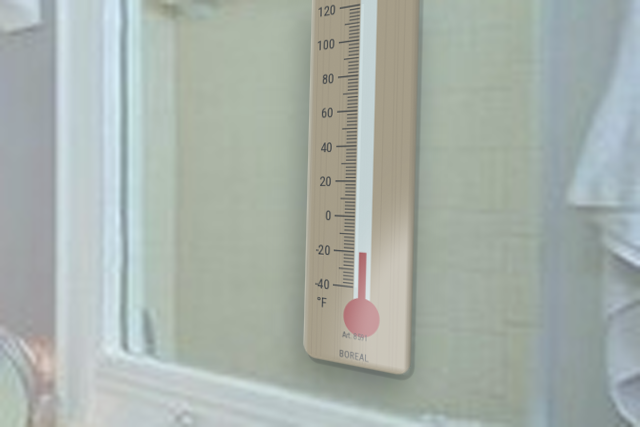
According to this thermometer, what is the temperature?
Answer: -20 °F
